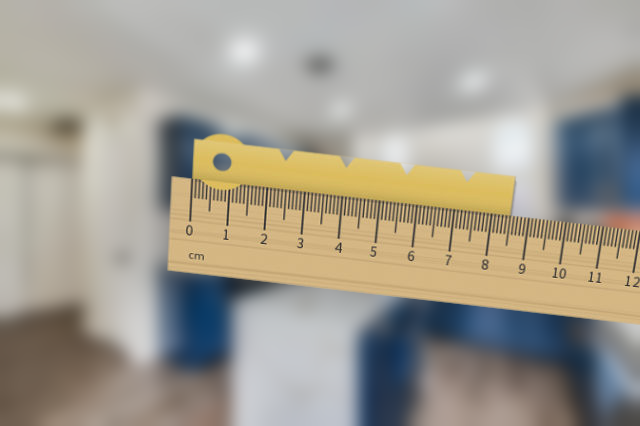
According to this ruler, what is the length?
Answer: 8.5 cm
